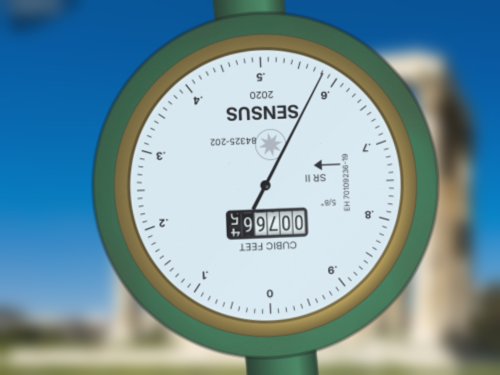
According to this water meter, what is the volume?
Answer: 7664.58 ft³
